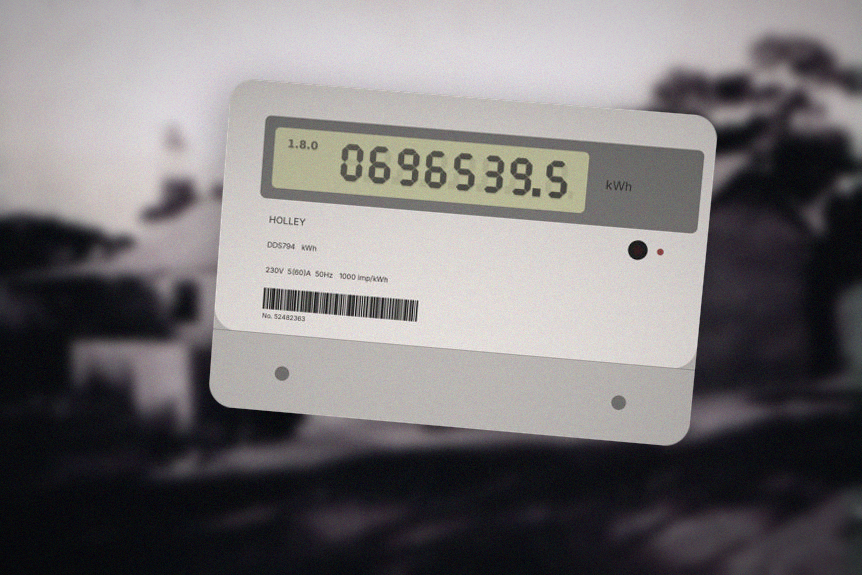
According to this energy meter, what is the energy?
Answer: 696539.5 kWh
